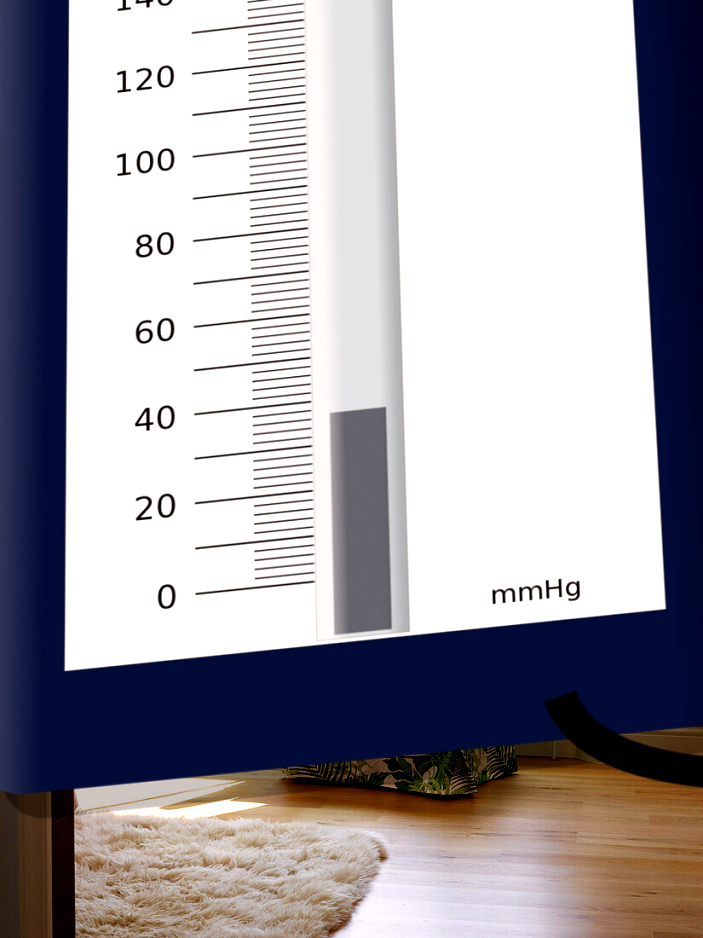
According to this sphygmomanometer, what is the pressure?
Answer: 37 mmHg
